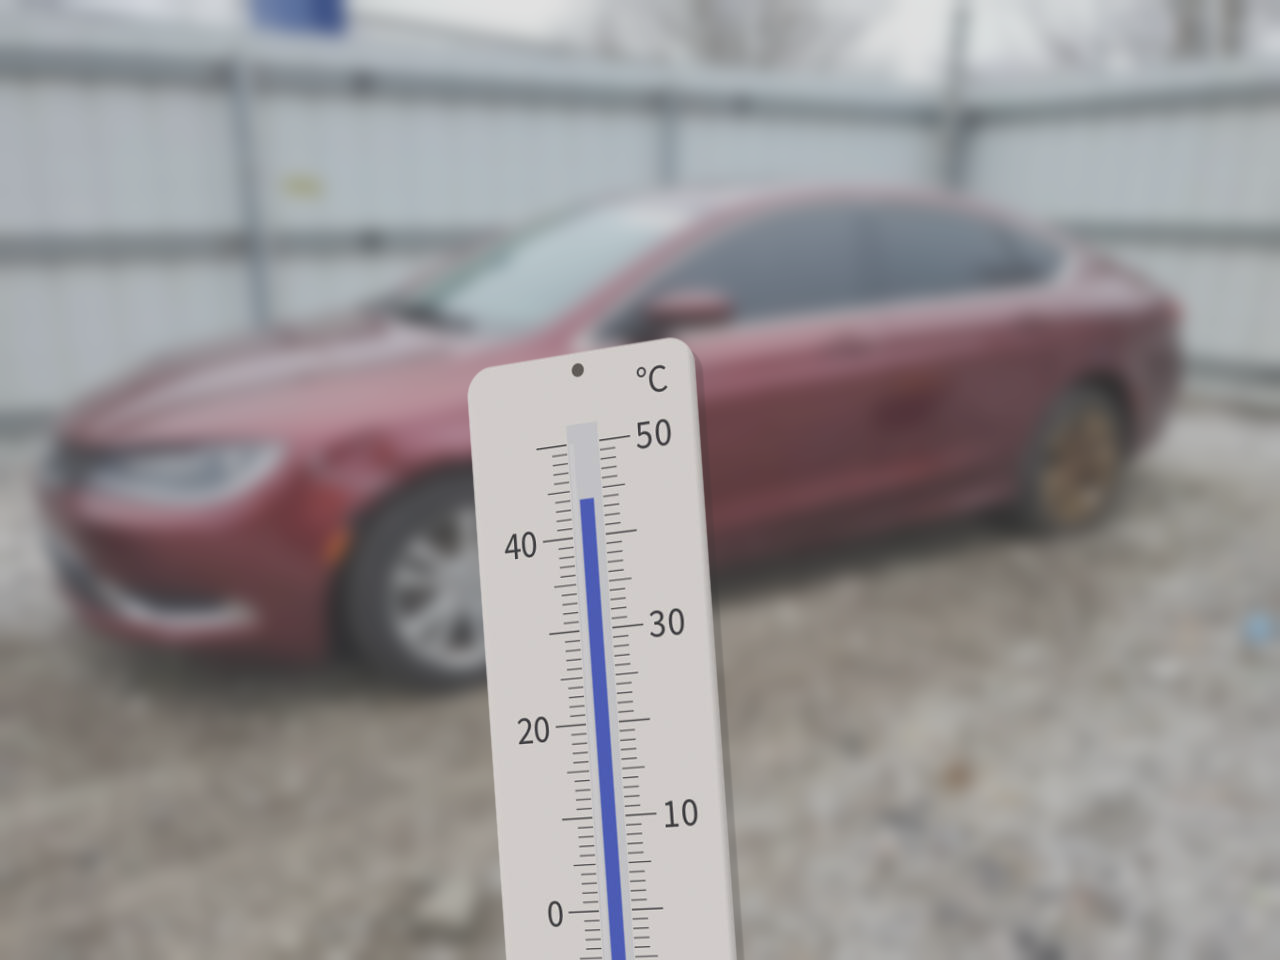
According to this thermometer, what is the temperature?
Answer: 44 °C
